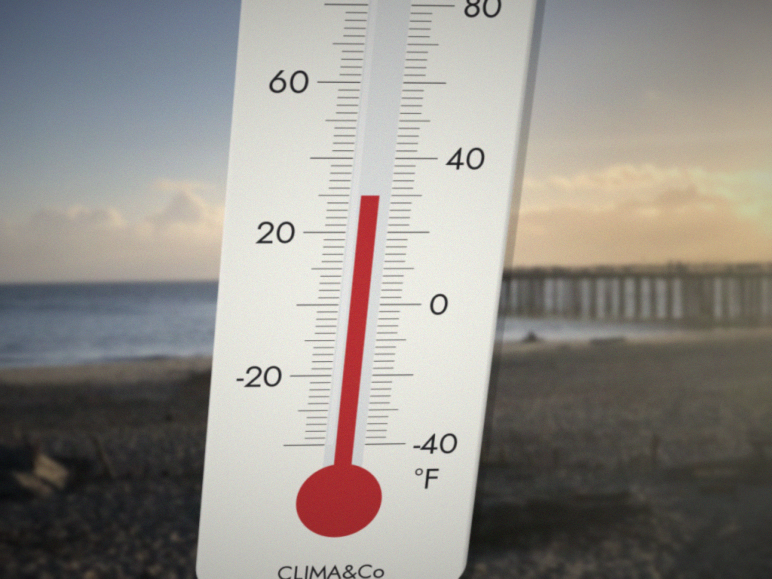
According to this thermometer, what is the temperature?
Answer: 30 °F
